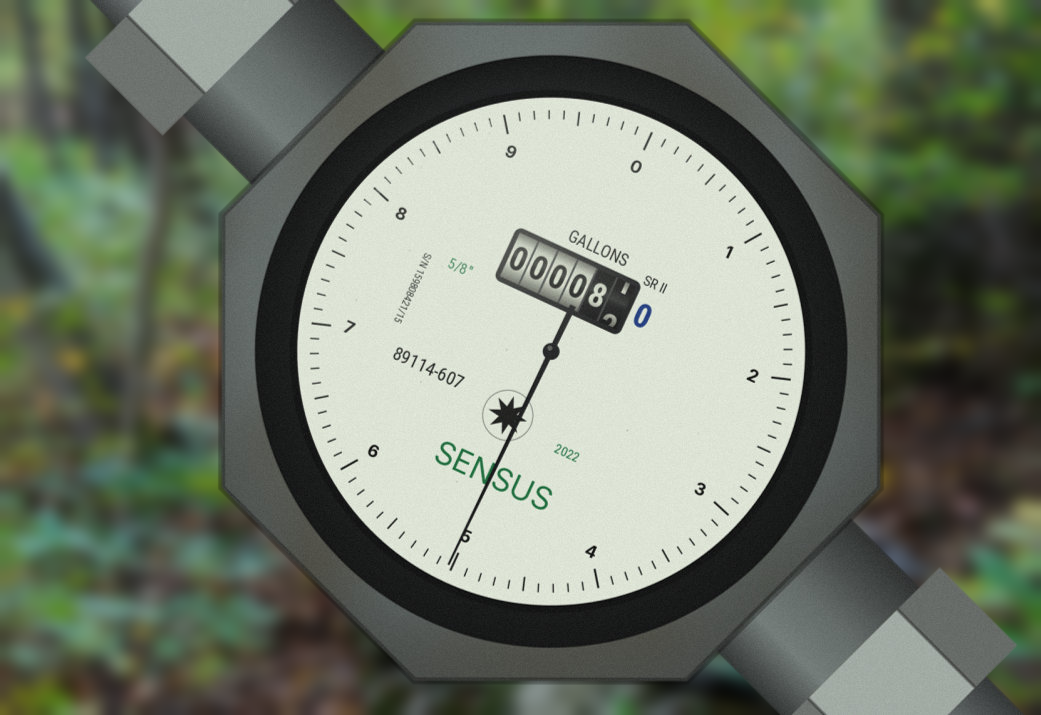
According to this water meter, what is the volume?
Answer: 815.0 gal
